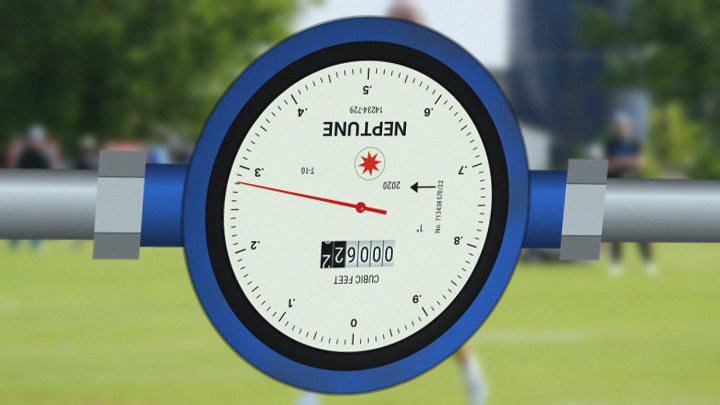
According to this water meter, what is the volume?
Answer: 622.28 ft³
